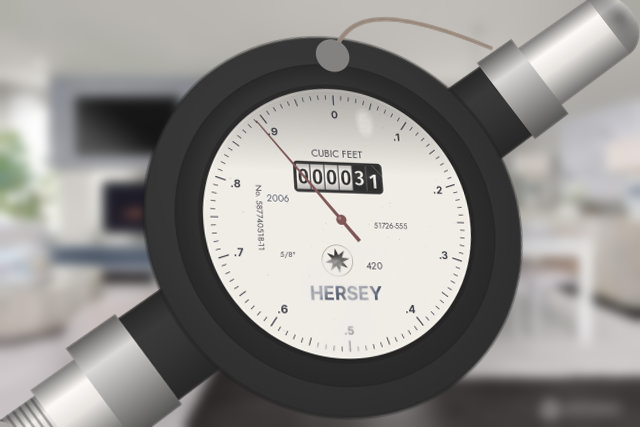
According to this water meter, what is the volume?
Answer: 30.89 ft³
